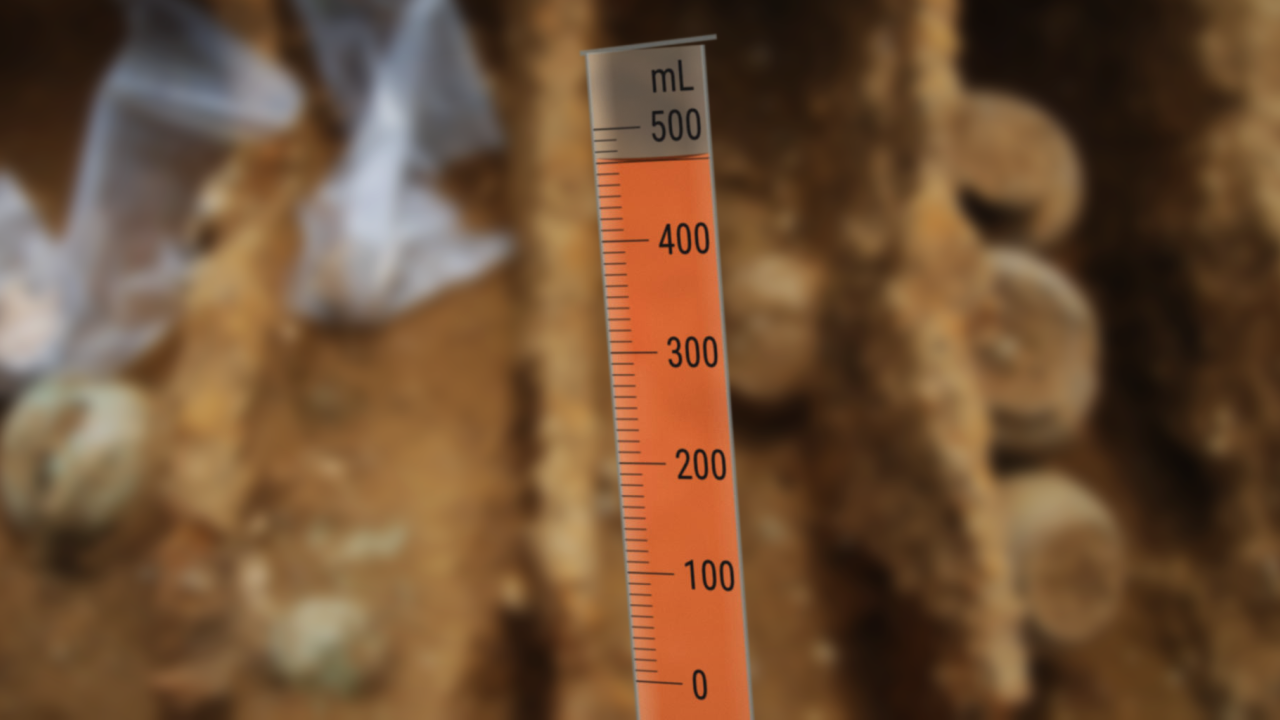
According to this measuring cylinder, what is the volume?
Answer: 470 mL
